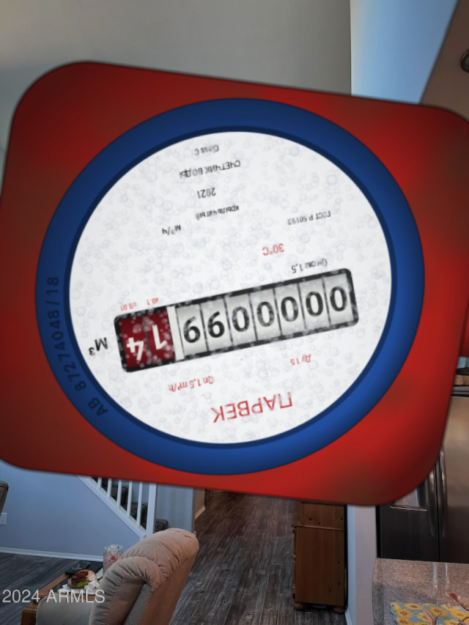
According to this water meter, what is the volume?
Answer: 99.14 m³
